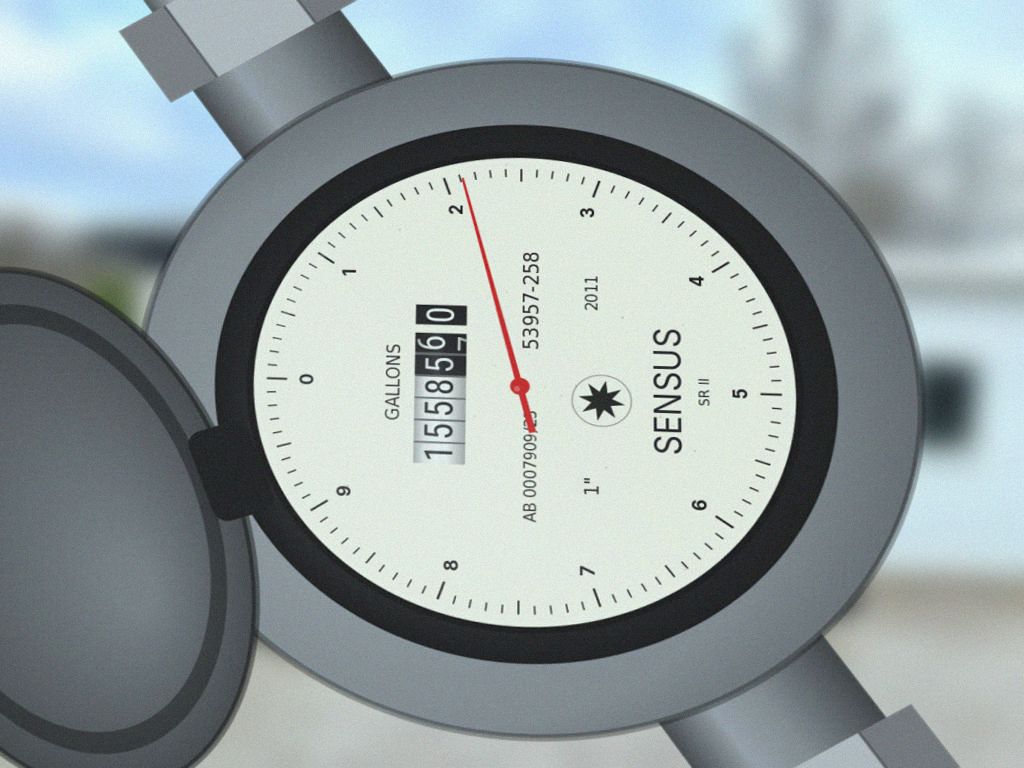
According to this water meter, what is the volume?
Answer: 1558562.1 gal
